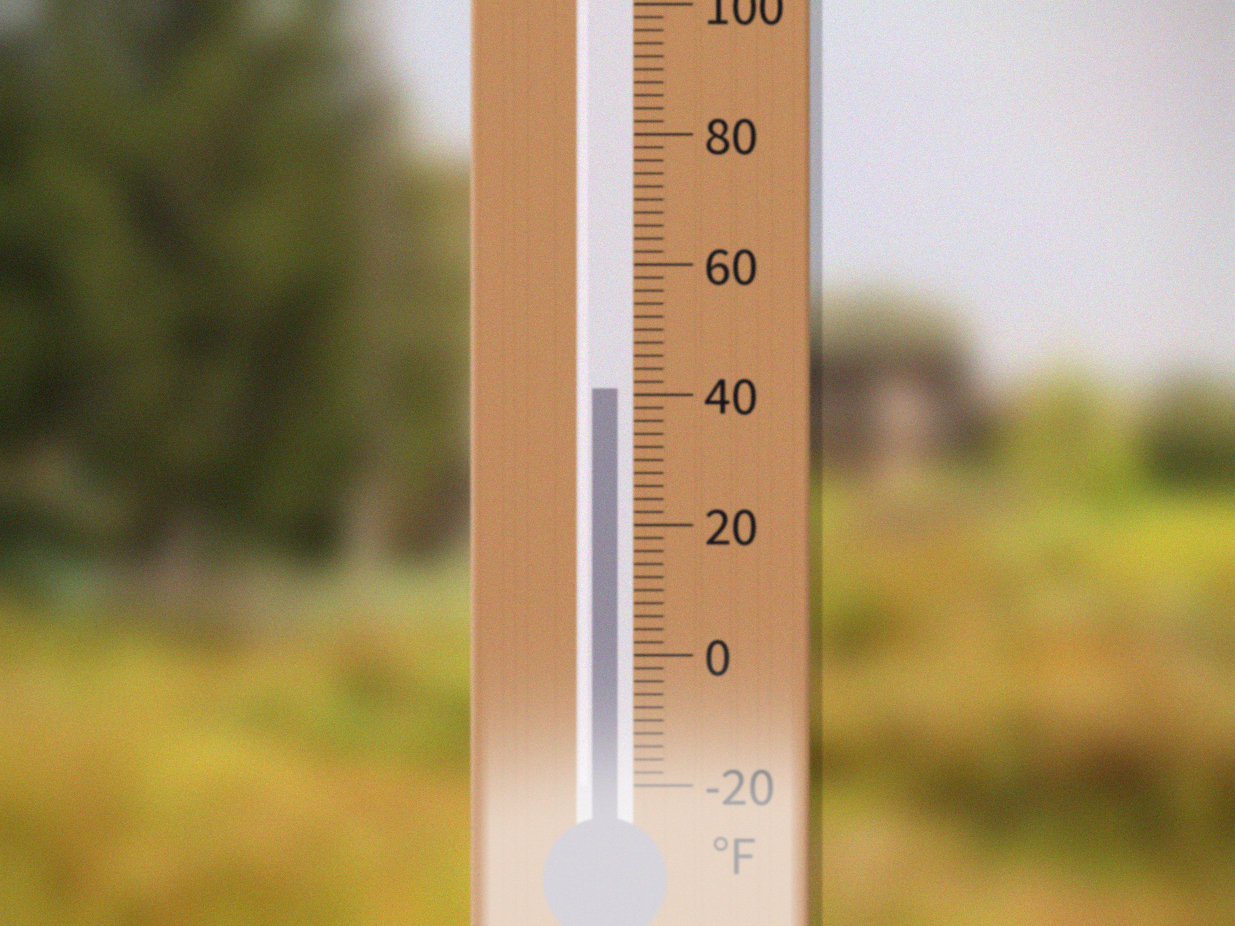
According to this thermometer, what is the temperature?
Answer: 41 °F
